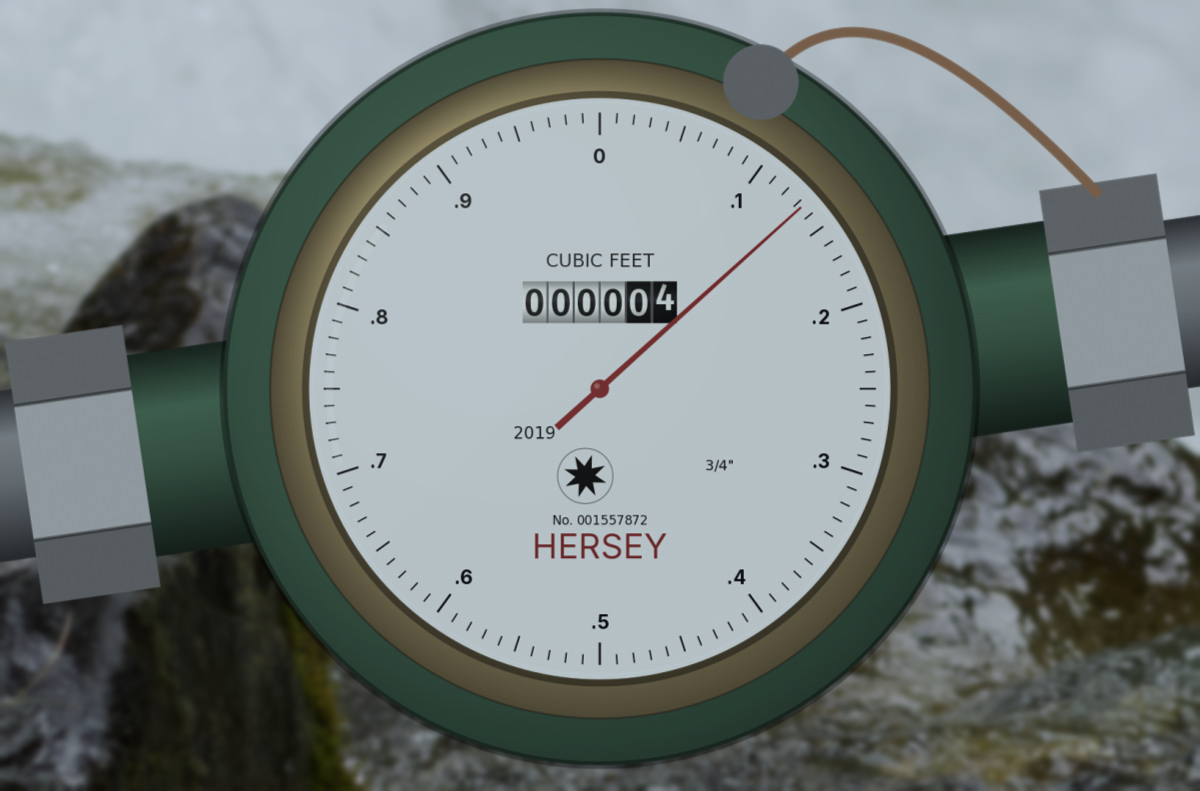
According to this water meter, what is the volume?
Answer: 4.13 ft³
